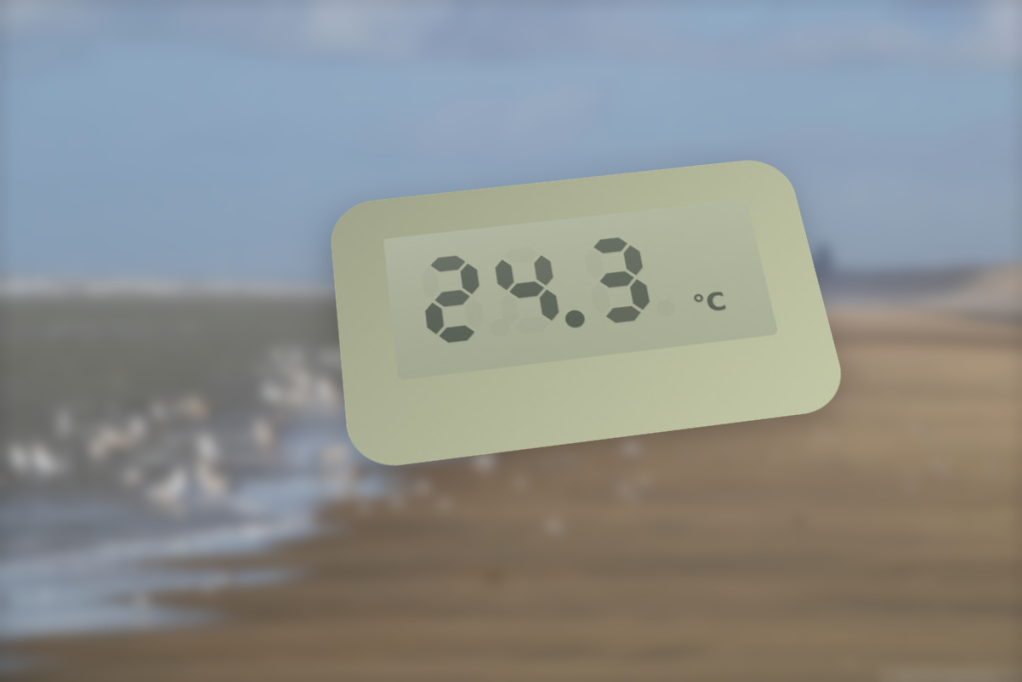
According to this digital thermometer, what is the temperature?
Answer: 24.3 °C
